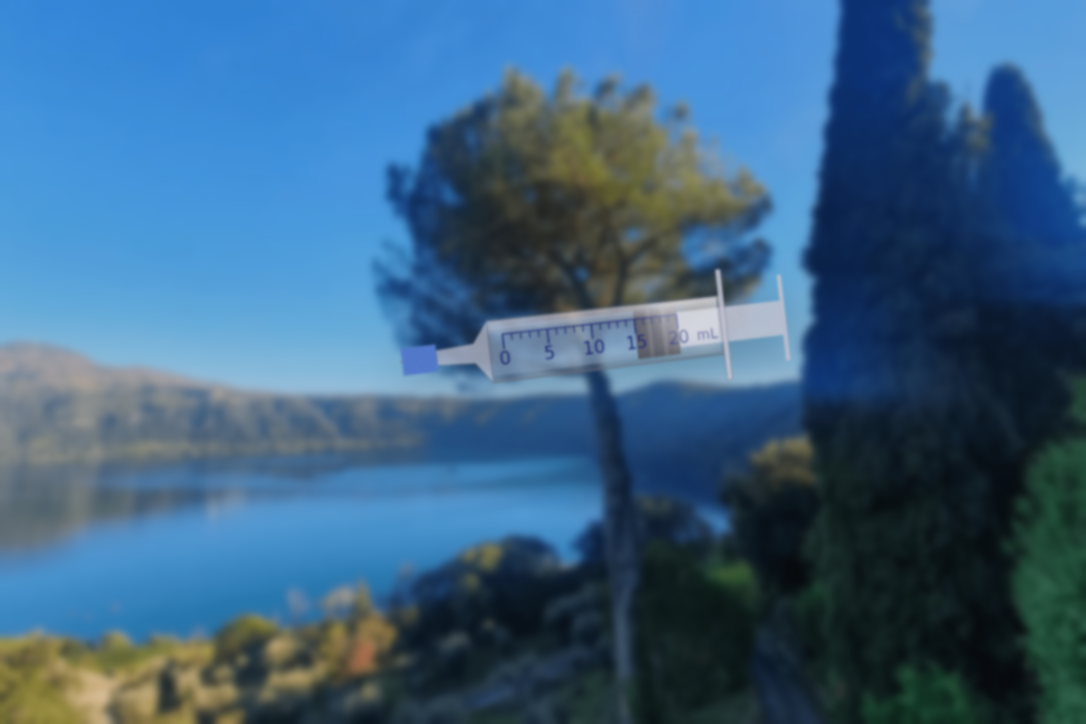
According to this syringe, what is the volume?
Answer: 15 mL
